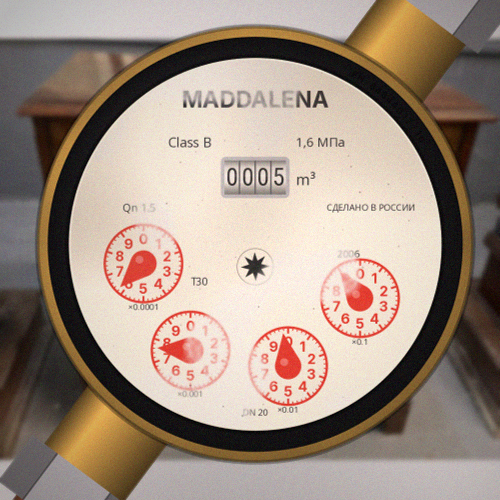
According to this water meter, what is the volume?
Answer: 5.8976 m³
